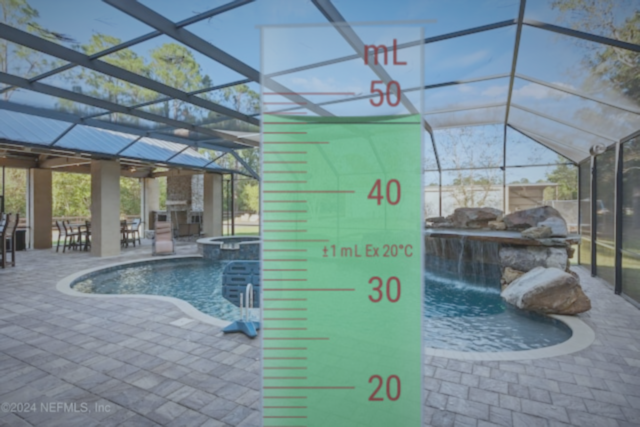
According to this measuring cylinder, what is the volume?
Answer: 47 mL
